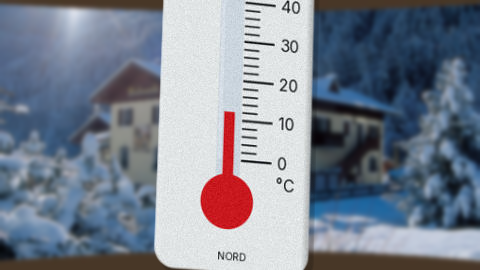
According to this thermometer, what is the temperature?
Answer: 12 °C
